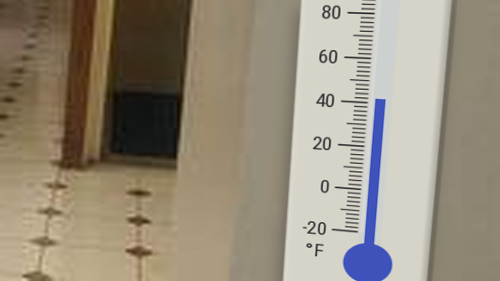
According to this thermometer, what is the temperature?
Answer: 42 °F
